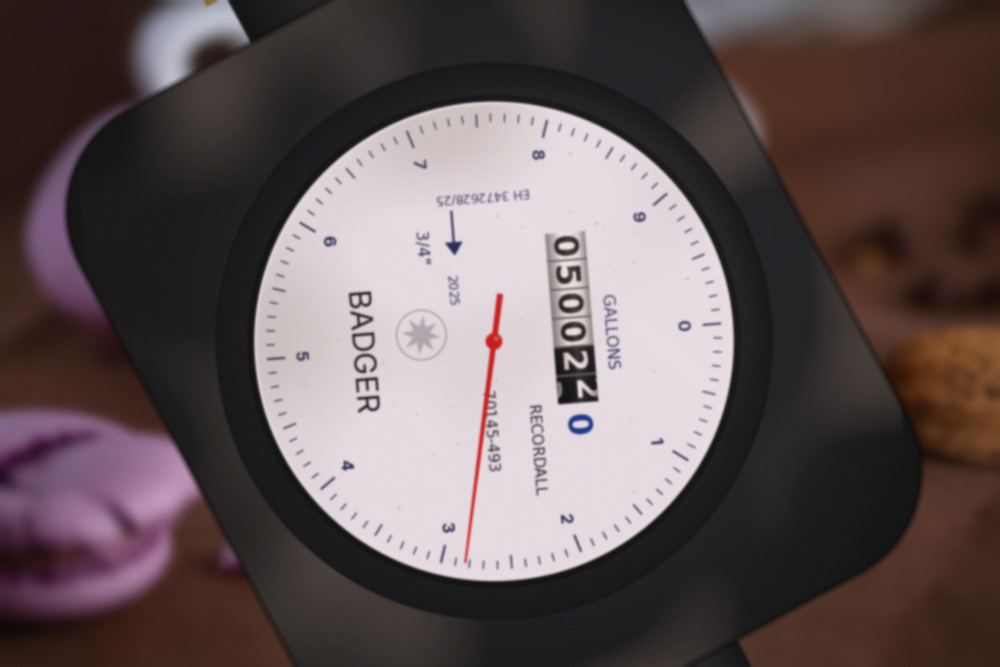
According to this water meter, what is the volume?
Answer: 500222.8 gal
